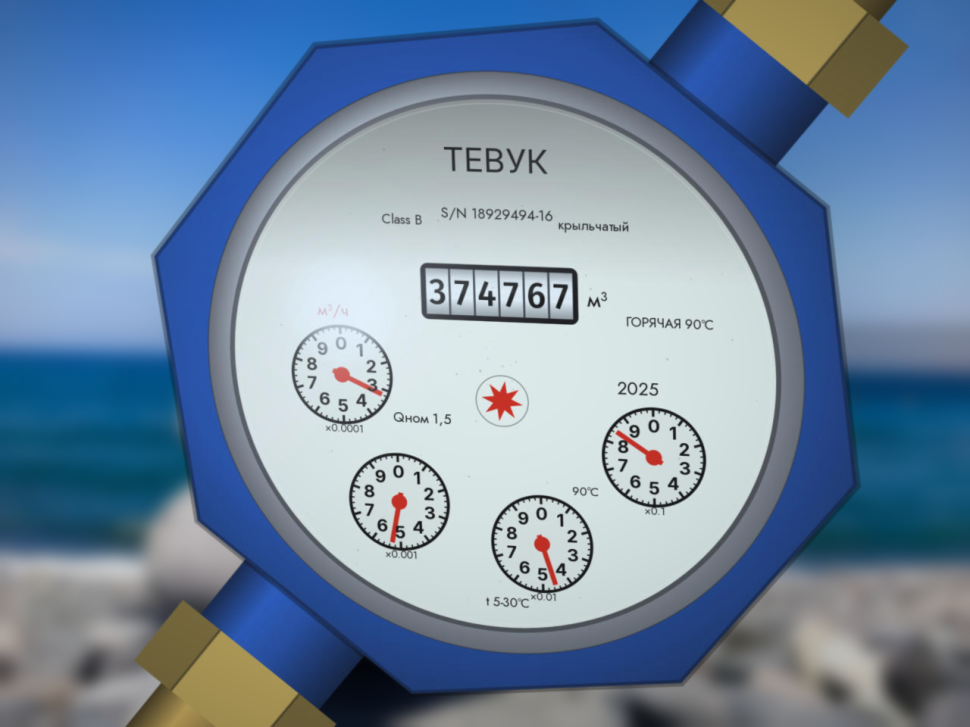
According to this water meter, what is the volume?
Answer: 374767.8453 m³
